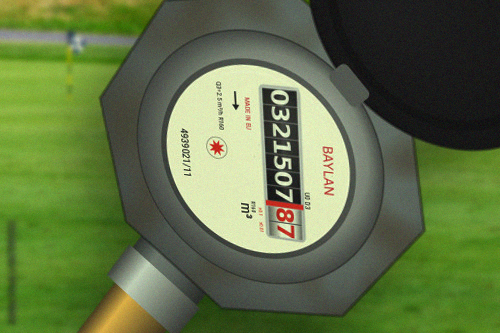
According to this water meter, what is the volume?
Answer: 321507.87 m³
